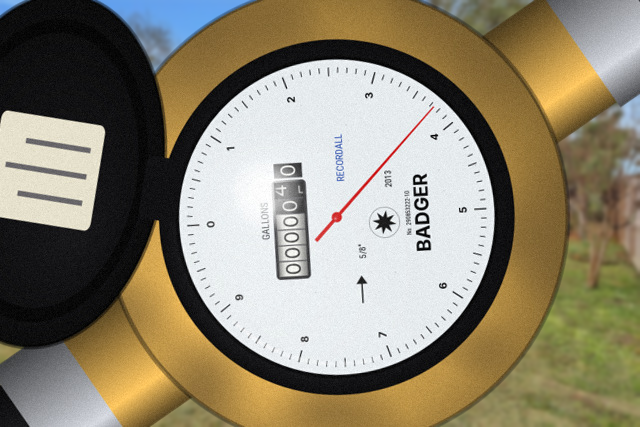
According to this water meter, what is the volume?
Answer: 43.7 gal
